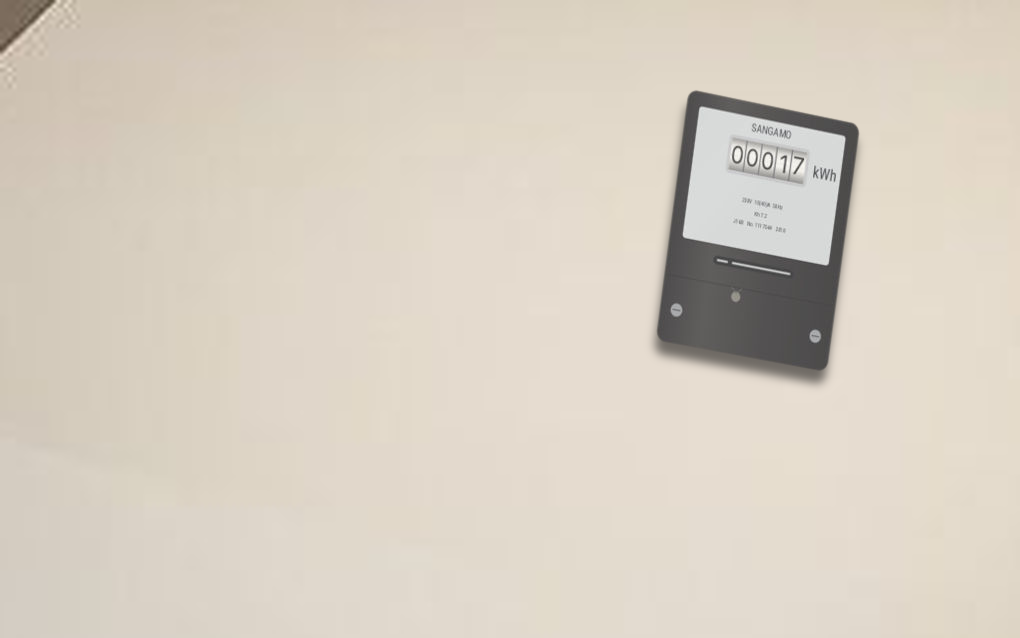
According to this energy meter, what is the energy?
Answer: 17 kWh
